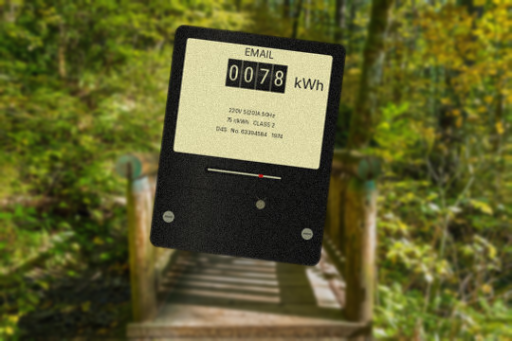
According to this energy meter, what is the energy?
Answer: 78 kWh
